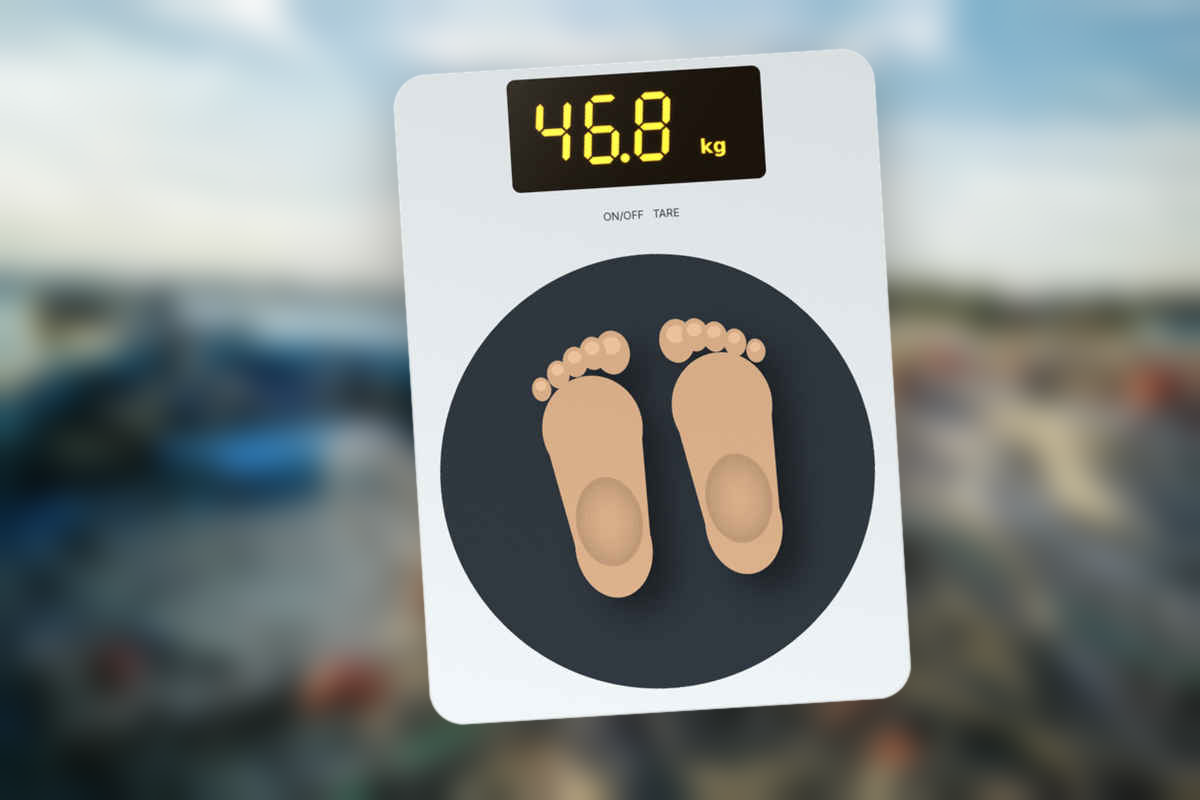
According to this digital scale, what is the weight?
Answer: 46.8 kg
